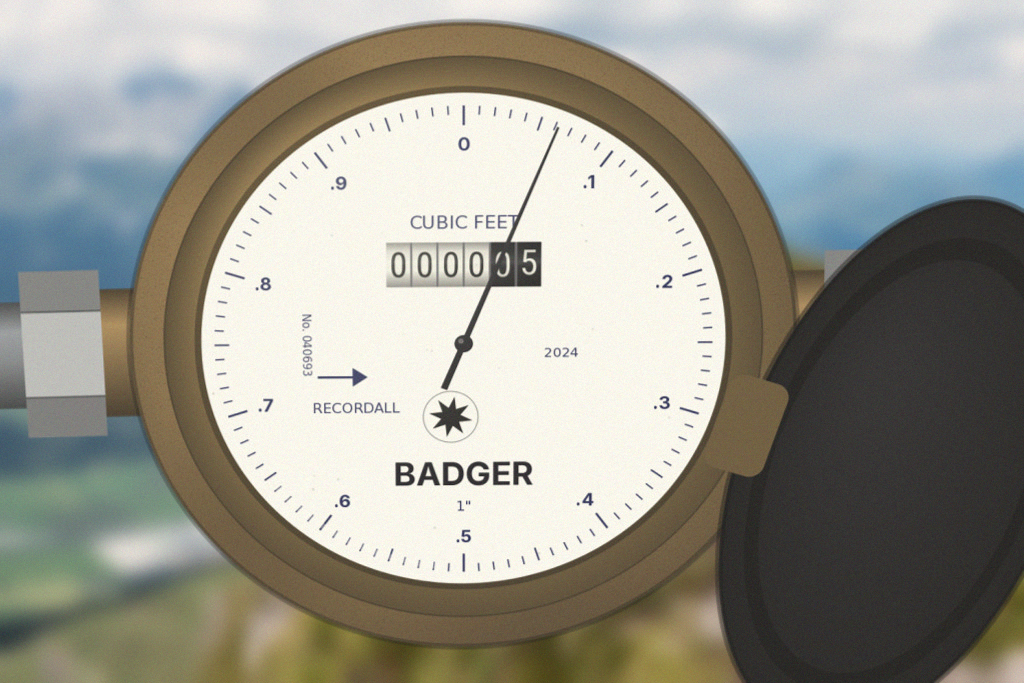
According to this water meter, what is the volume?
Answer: 5.06 ft³
